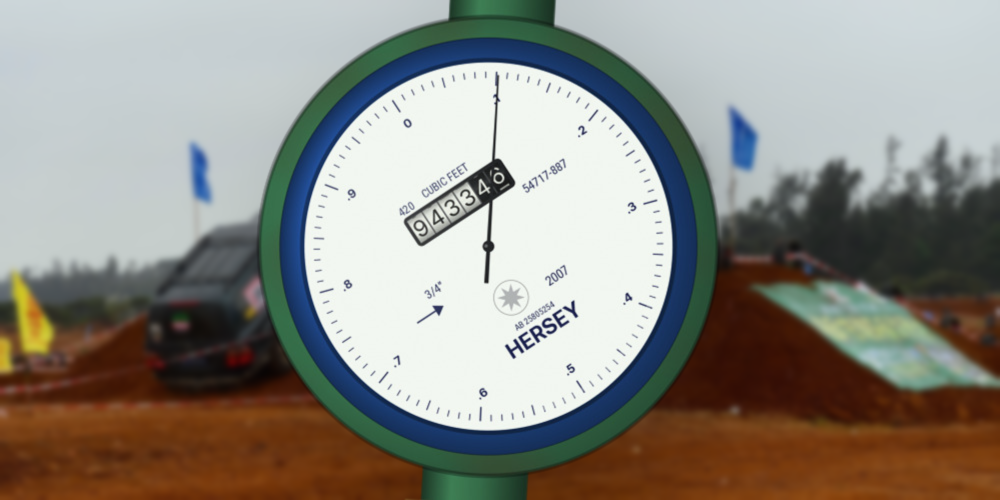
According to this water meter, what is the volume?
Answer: 943346.10 ft³
